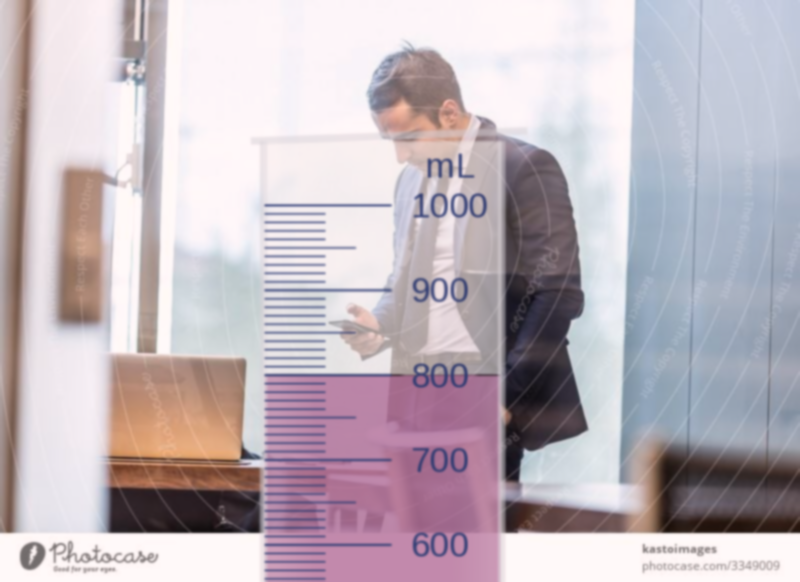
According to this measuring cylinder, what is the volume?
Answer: 800 mL
